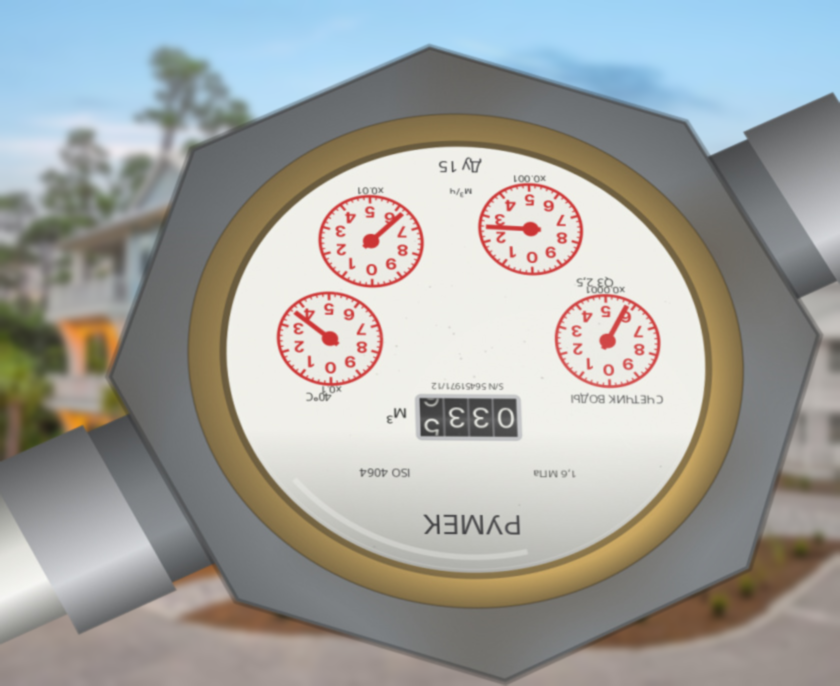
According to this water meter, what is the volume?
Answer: 335.3625 m³
